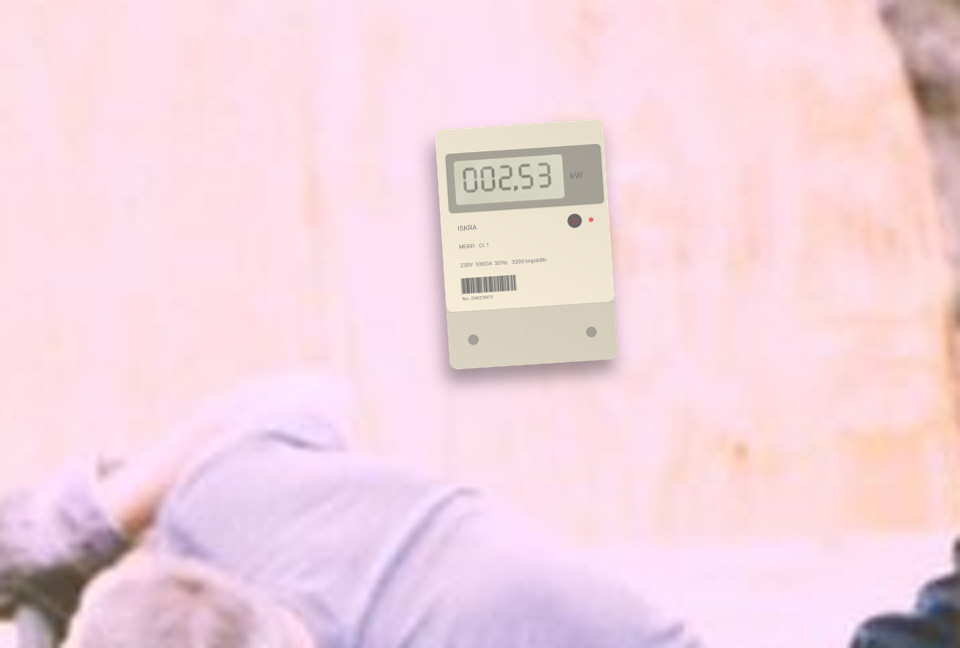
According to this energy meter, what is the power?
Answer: 2.53 kW
